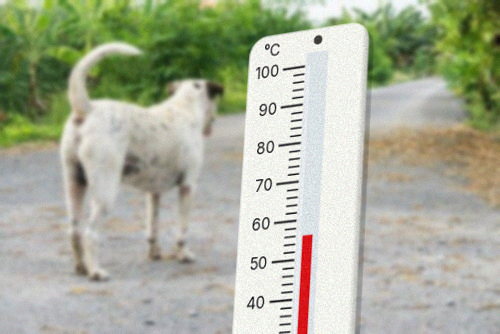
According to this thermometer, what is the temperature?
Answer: 56 °C
